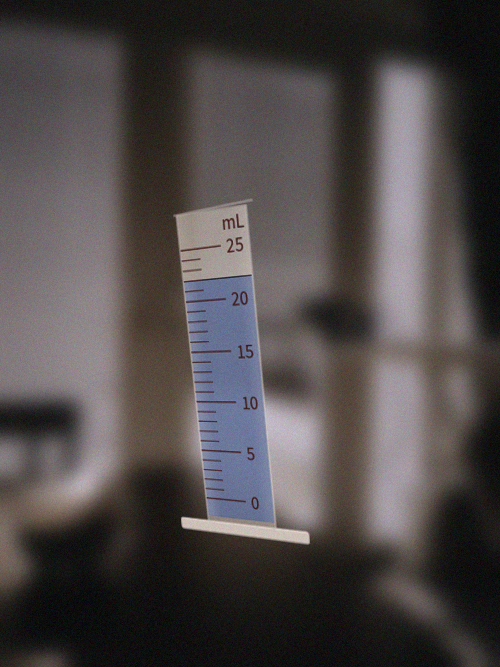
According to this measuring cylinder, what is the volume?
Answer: 22 mL
